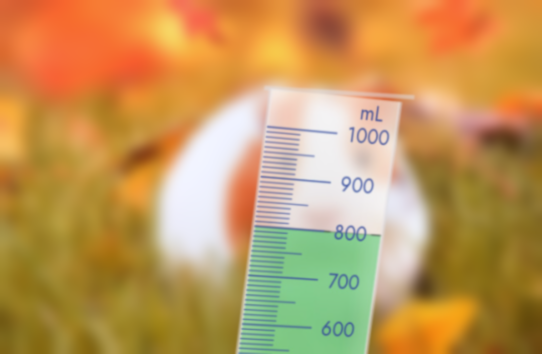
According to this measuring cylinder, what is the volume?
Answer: 800 mL
